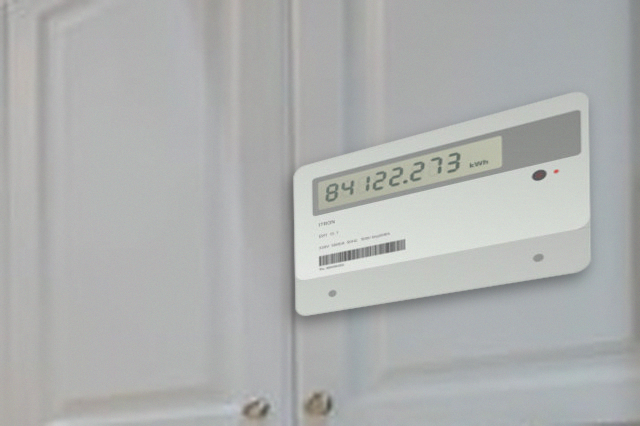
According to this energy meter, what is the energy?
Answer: 84122.273 kWh
